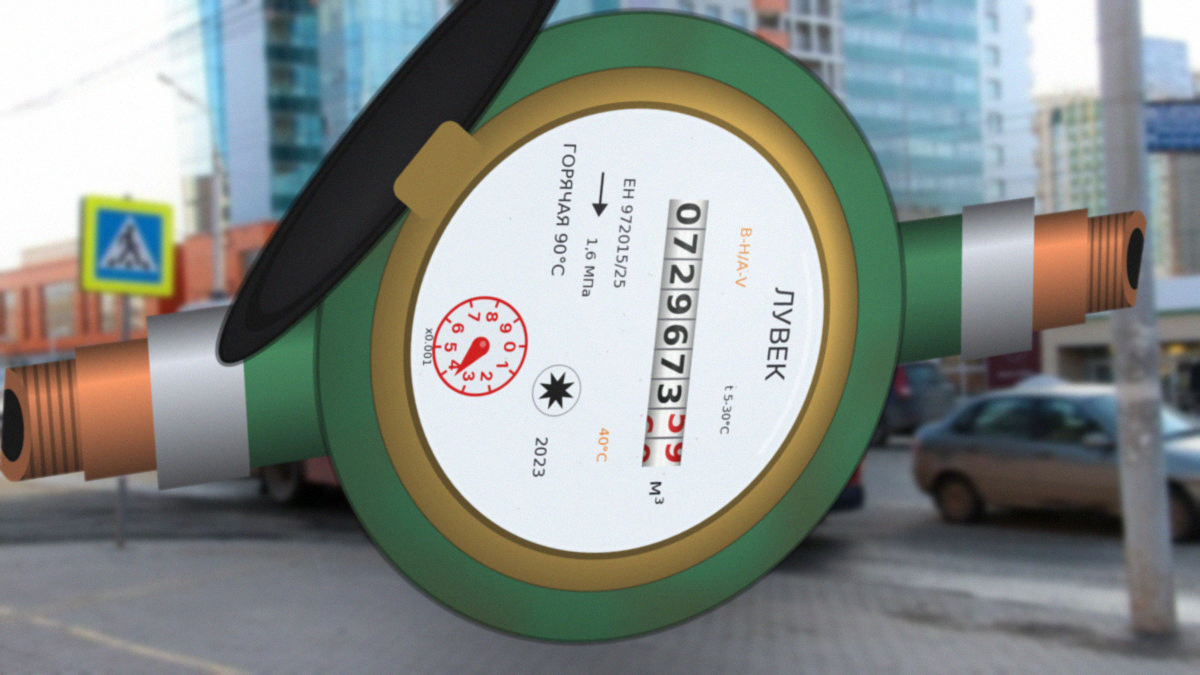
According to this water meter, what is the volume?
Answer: 729673.593 m³
